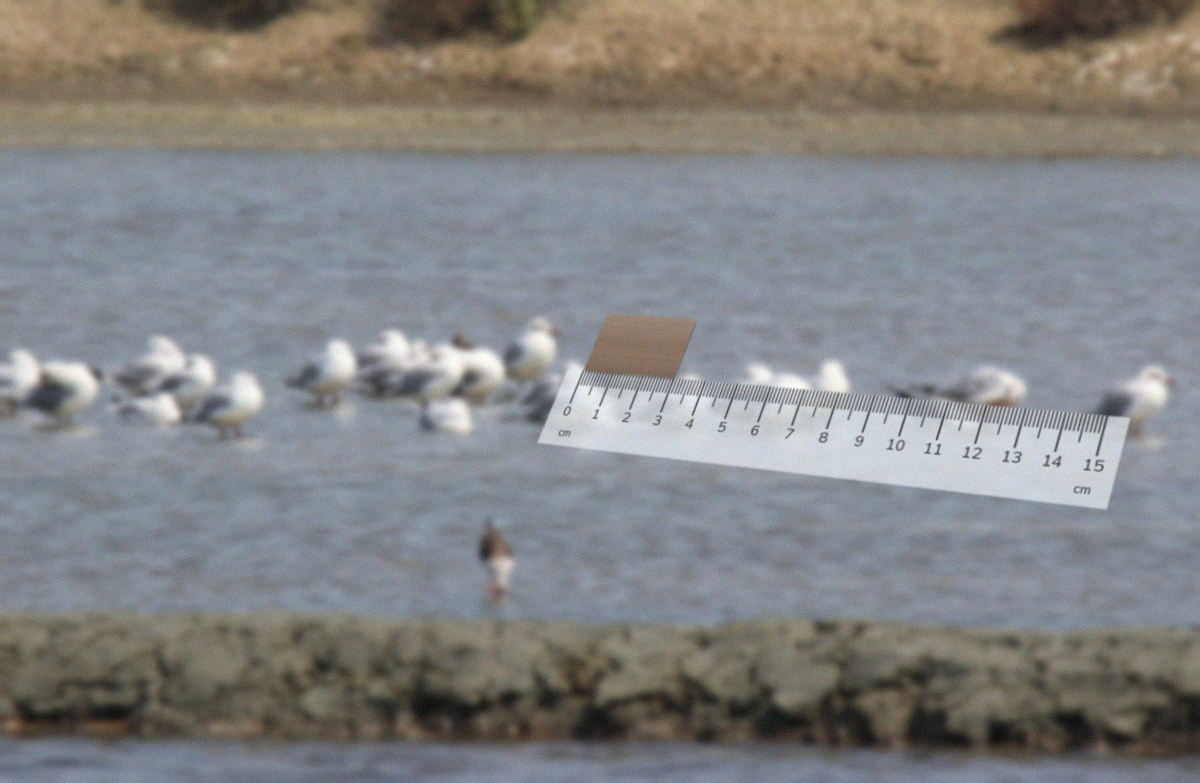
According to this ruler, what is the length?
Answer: 3 cm
